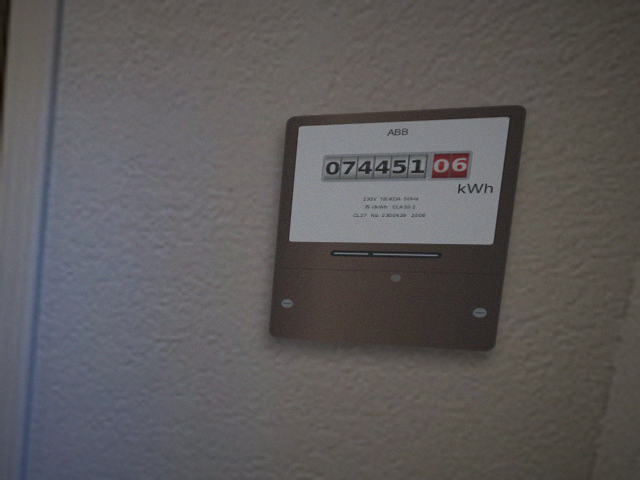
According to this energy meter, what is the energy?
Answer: 74451.06 kWh
